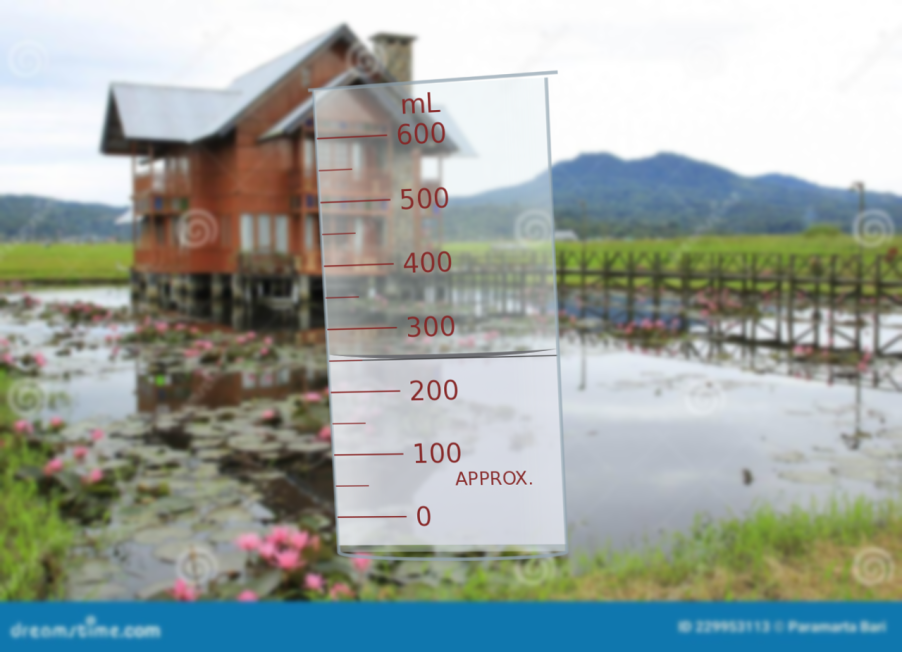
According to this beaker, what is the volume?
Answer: 250 mL
